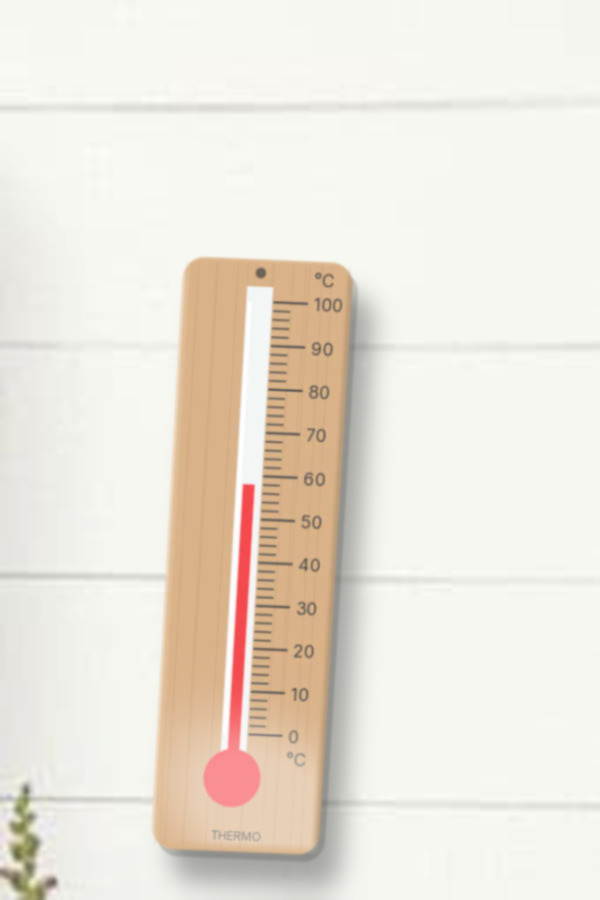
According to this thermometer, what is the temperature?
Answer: 58 °C
